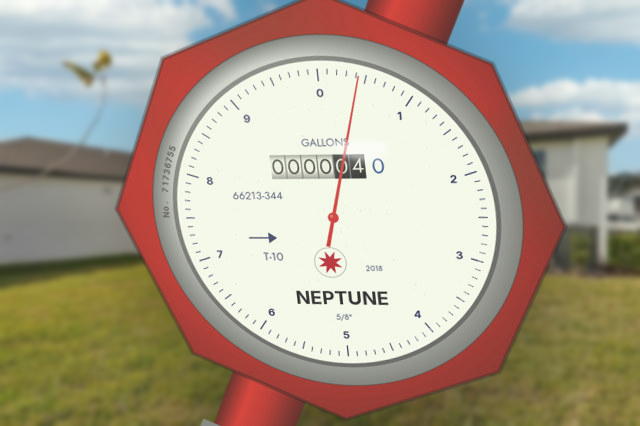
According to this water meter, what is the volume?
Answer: 40.4 gal
